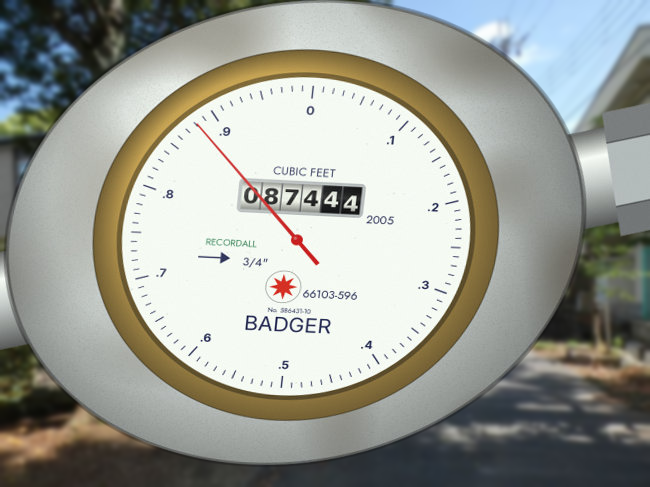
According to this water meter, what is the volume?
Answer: 87443.88 ft³
